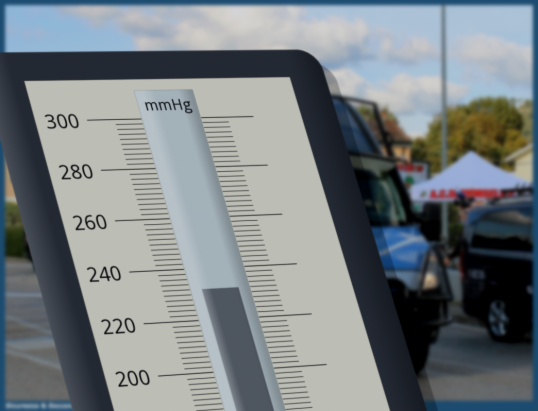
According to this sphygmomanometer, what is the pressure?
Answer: 232 mmHg
